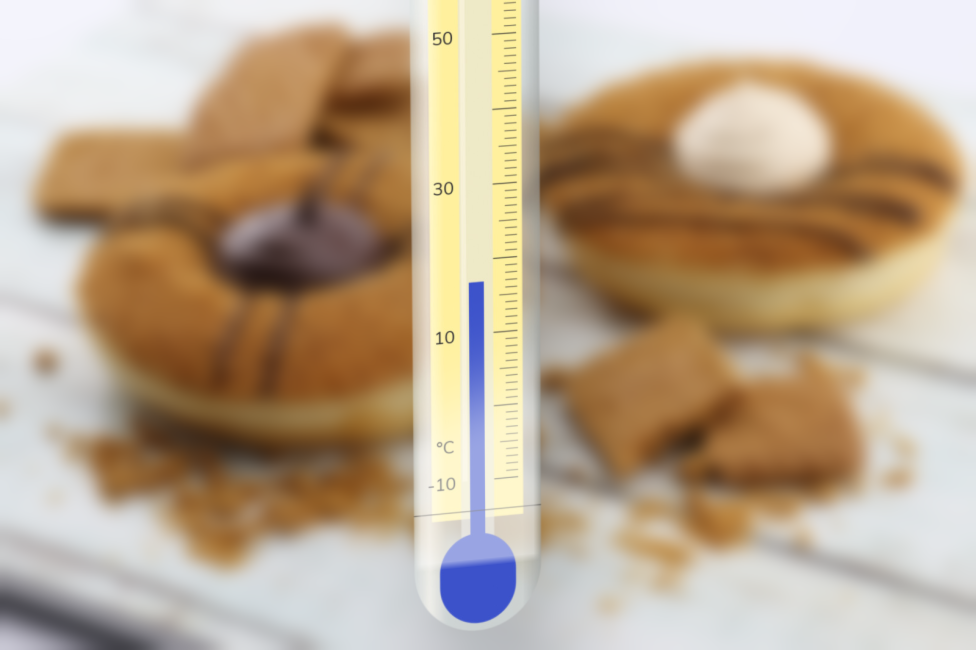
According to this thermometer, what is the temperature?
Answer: 17 °C
